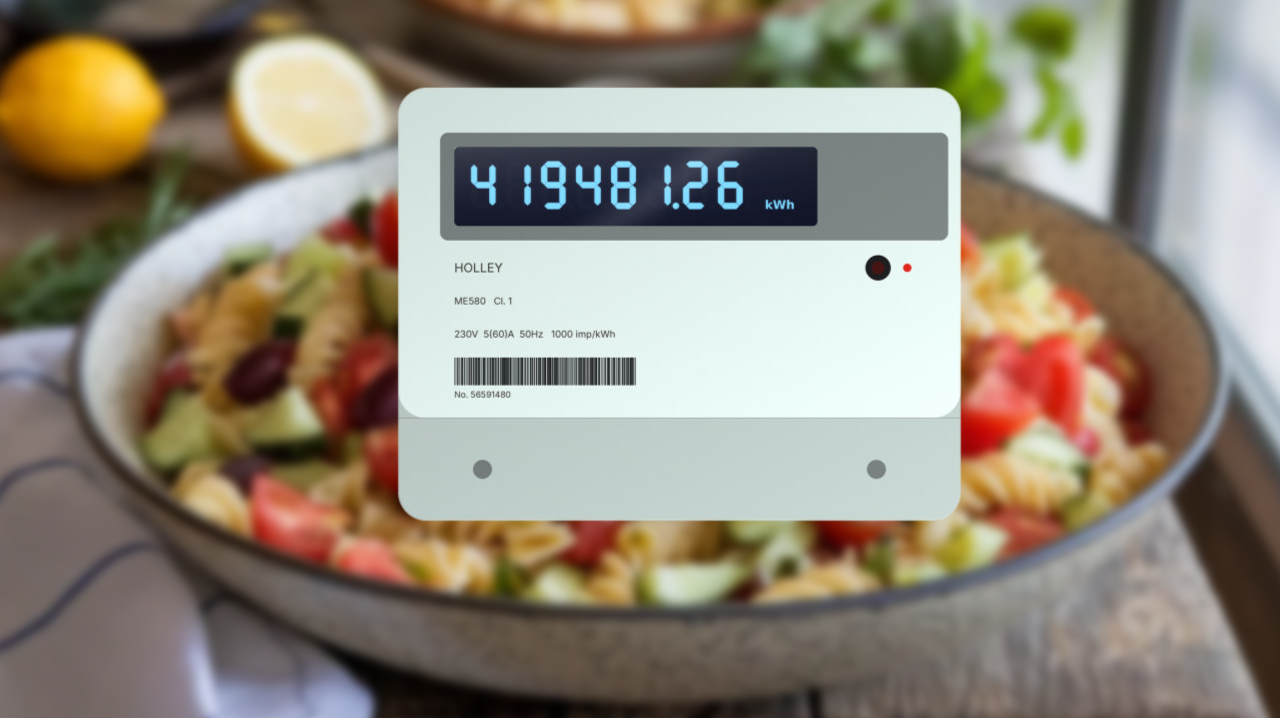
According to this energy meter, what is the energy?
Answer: 419481.26 kWh
